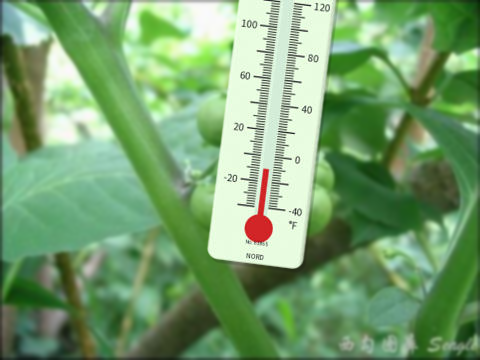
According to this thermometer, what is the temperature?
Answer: -10 °F
